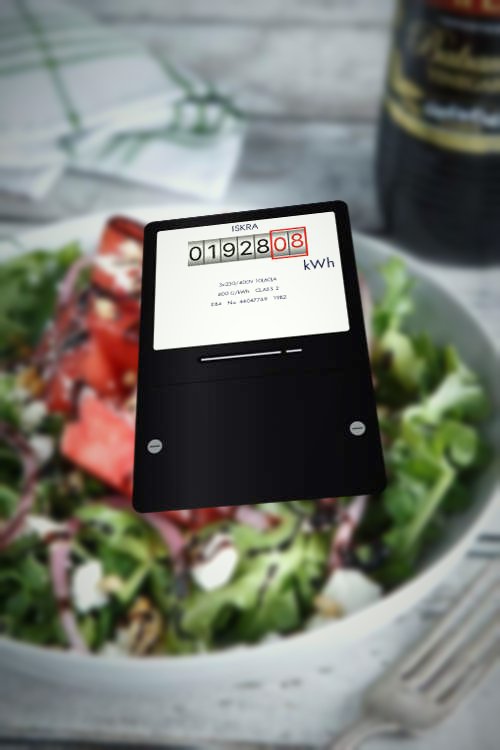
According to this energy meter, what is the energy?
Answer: 1928.08 kWh
